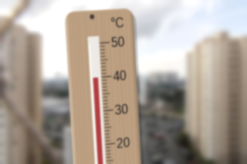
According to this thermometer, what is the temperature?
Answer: 40 °C
